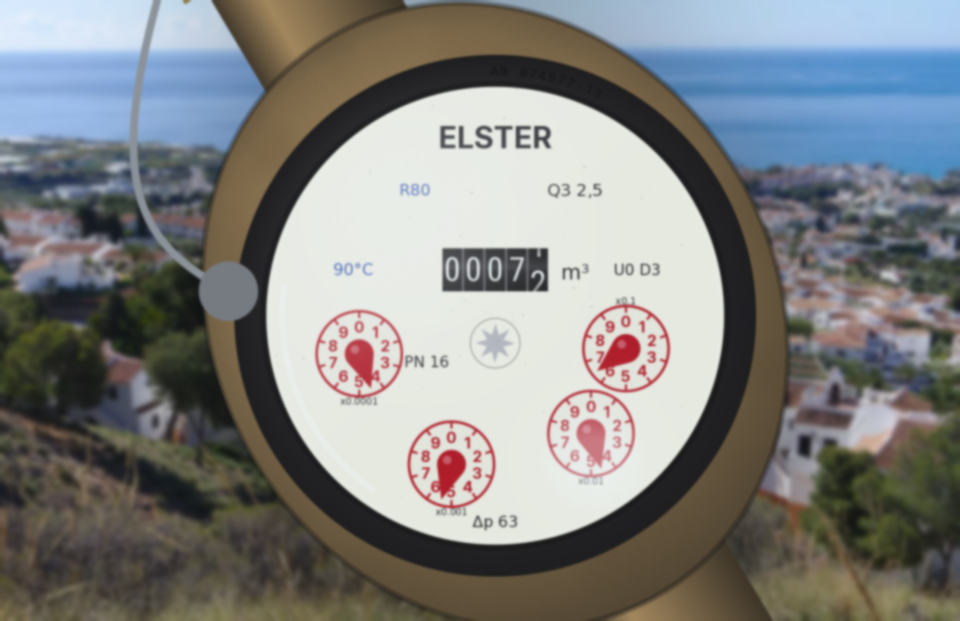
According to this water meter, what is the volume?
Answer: 71.6454 m³
